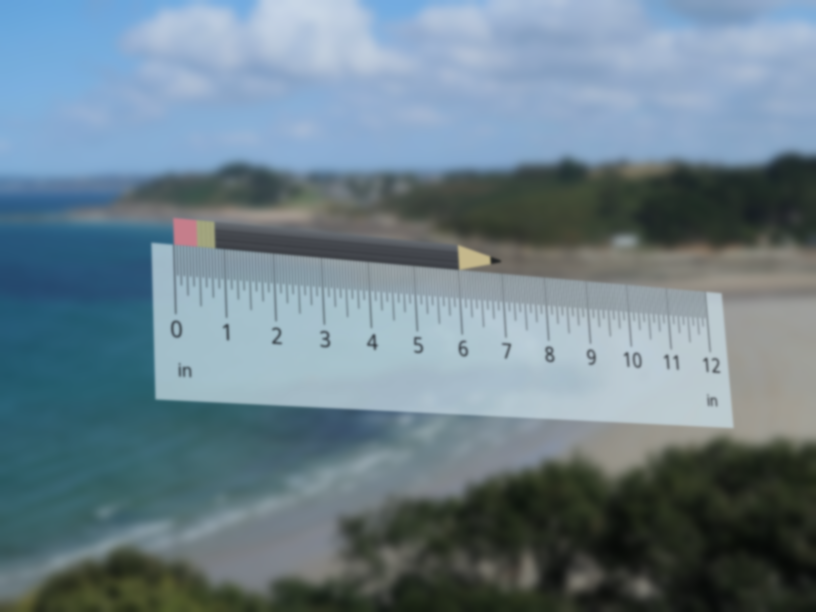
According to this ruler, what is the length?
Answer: 7 in
